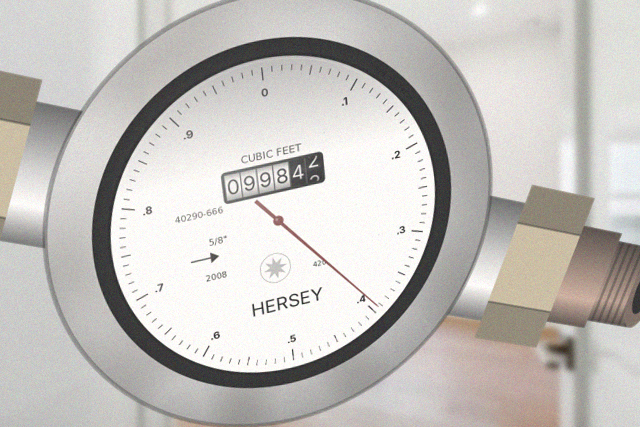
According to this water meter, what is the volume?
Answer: 99842.39 ft³
